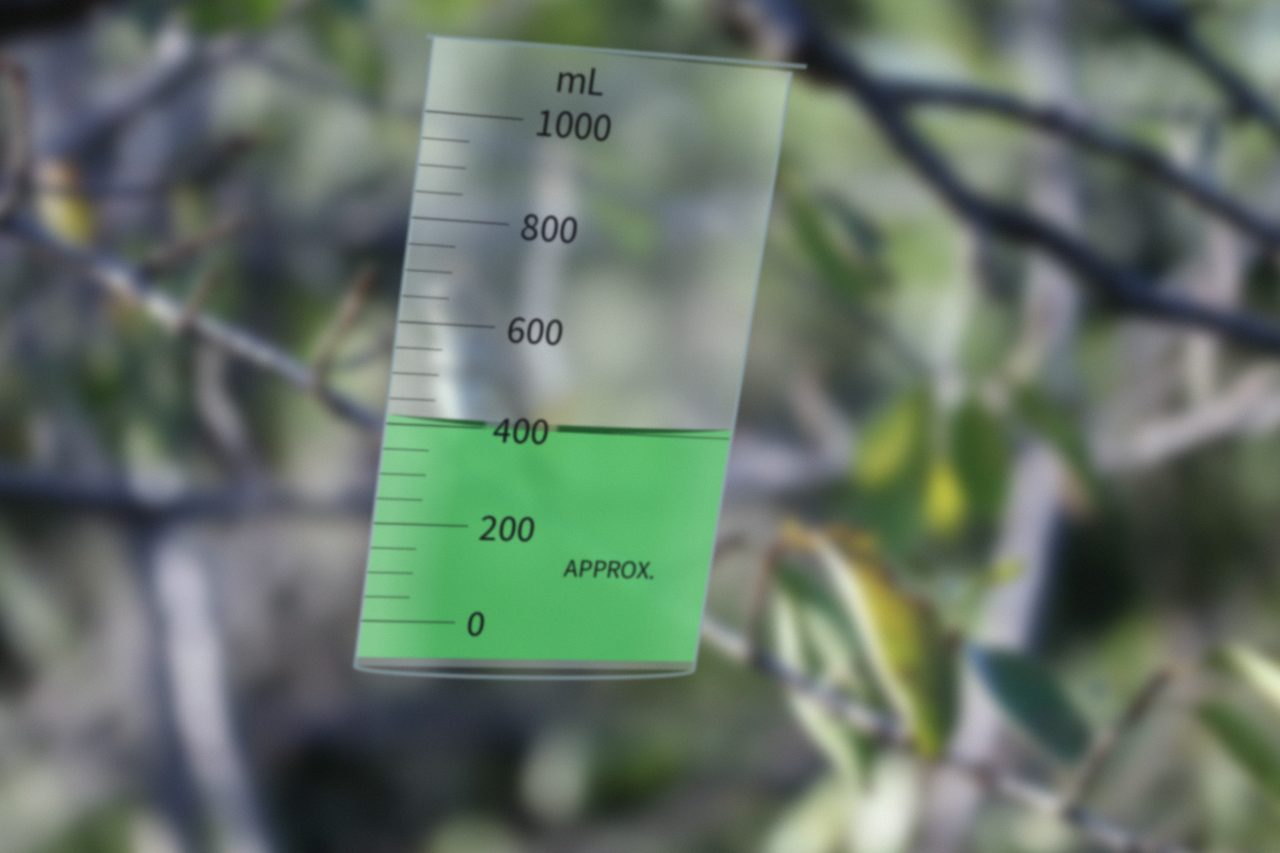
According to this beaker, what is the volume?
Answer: 400 mL
